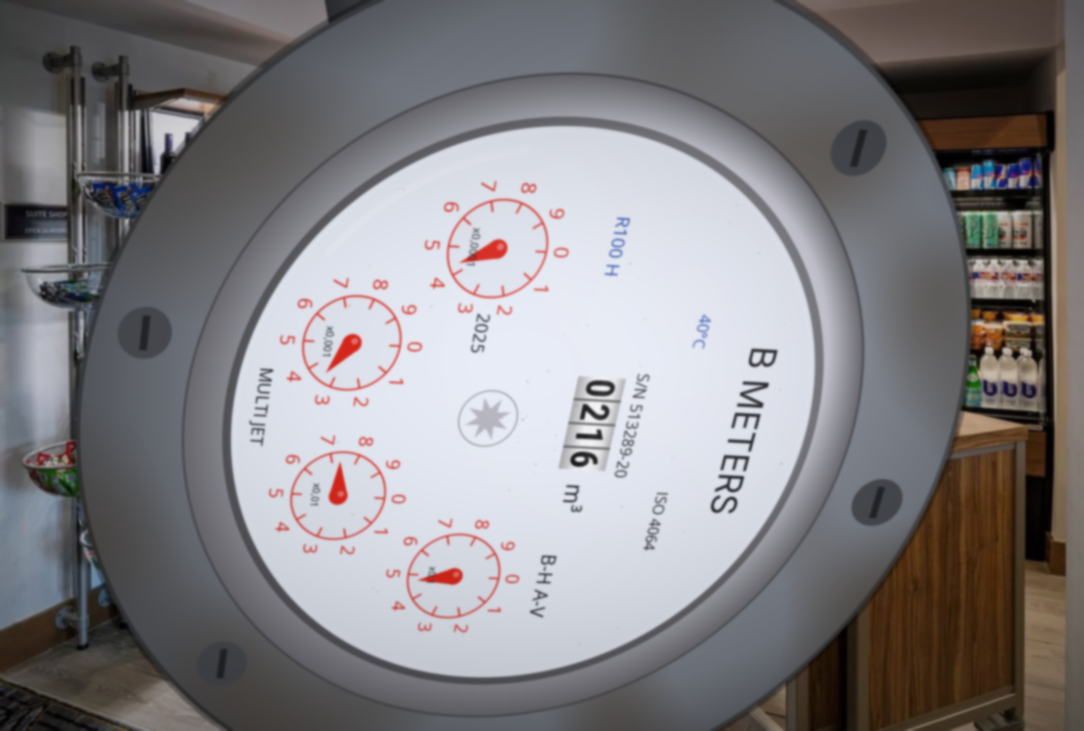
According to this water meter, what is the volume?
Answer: 216.4734 m³
